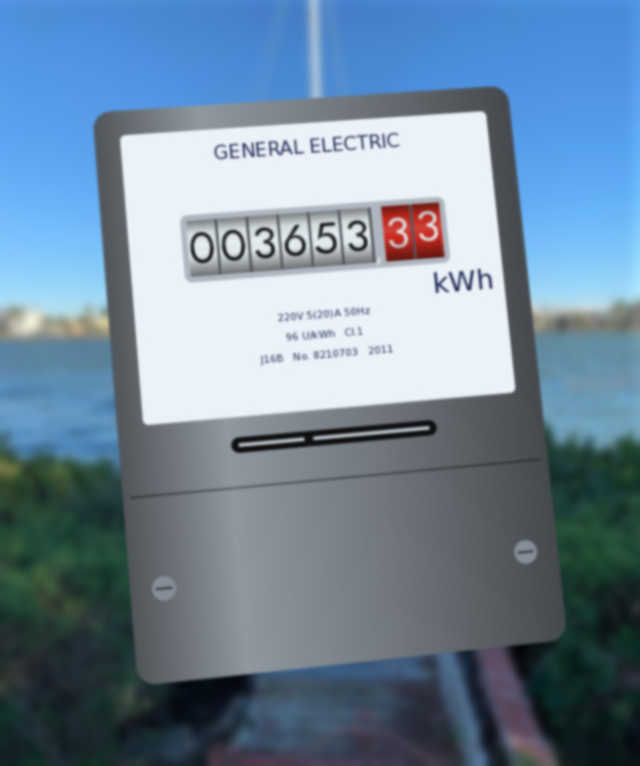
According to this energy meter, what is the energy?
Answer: 3653.33 kWh
